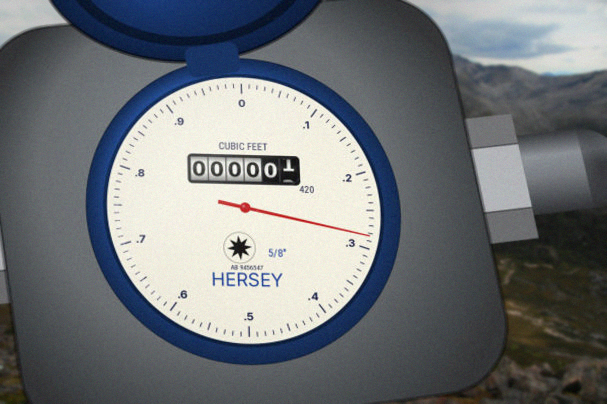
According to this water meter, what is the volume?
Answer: 1.28 ft³
